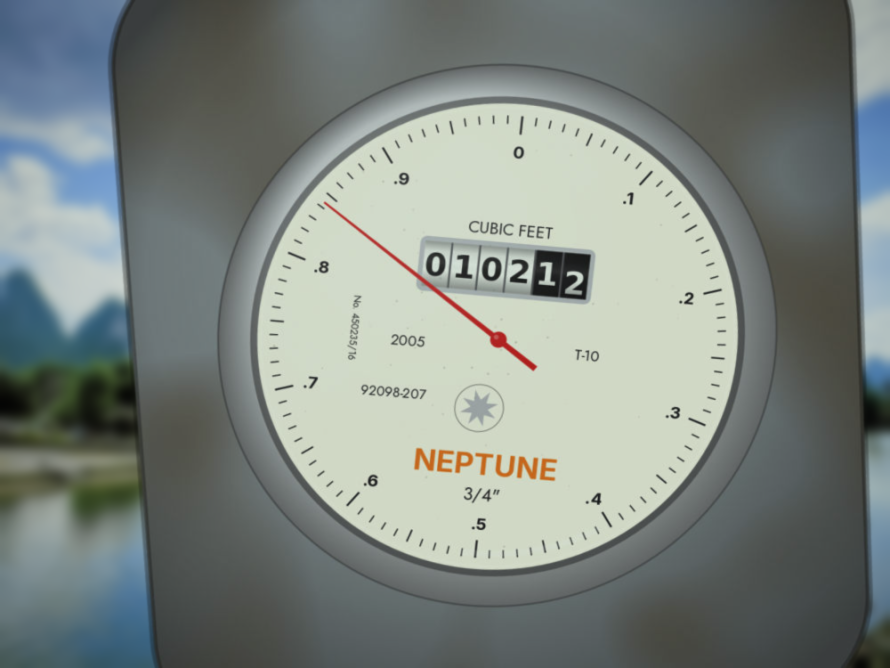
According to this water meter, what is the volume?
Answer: 10211.84 ft³
